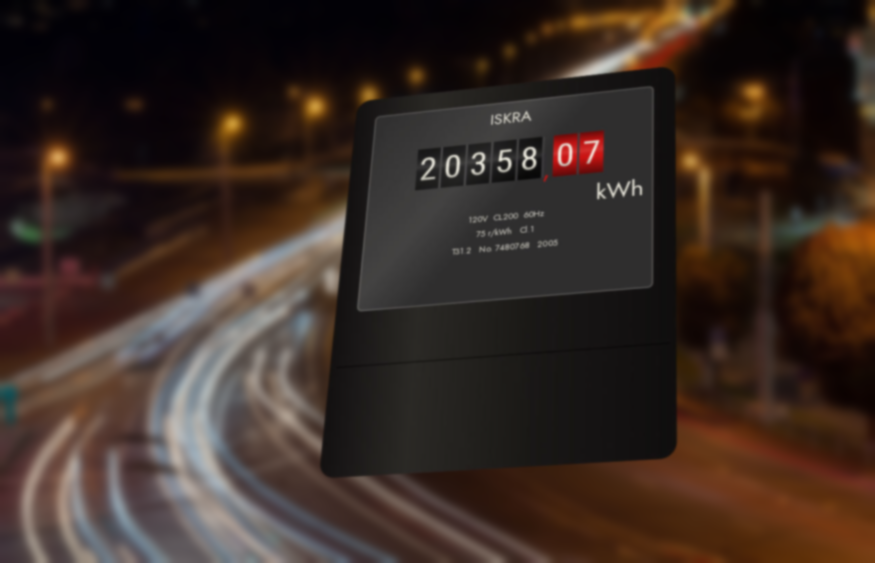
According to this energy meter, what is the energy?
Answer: 20358.07 kWh
